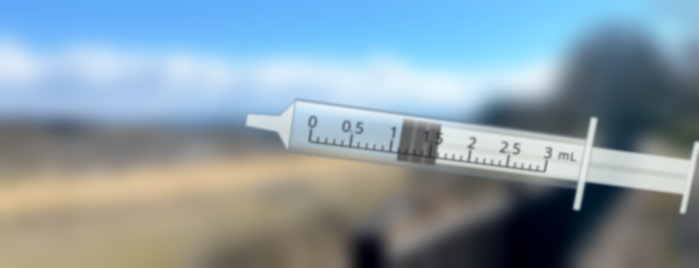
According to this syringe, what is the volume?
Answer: 1.1 mL
